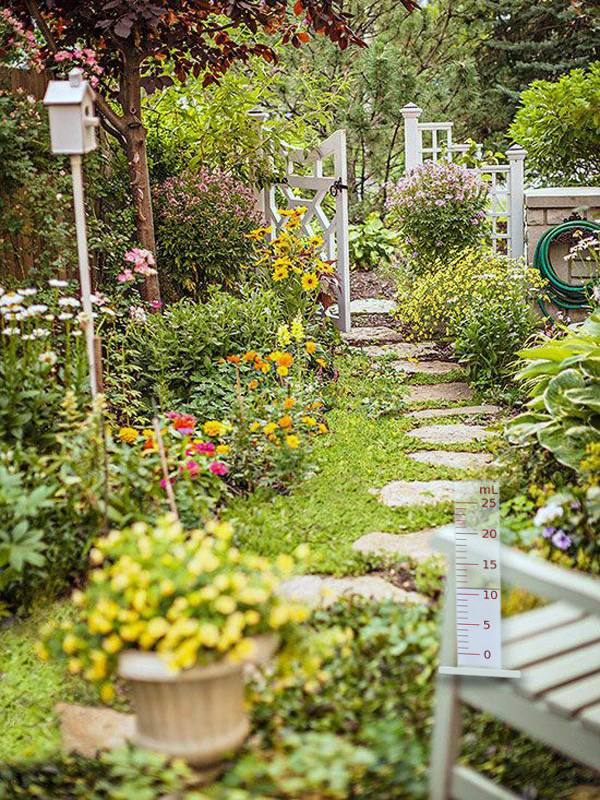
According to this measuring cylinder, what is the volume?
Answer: 11 mL
